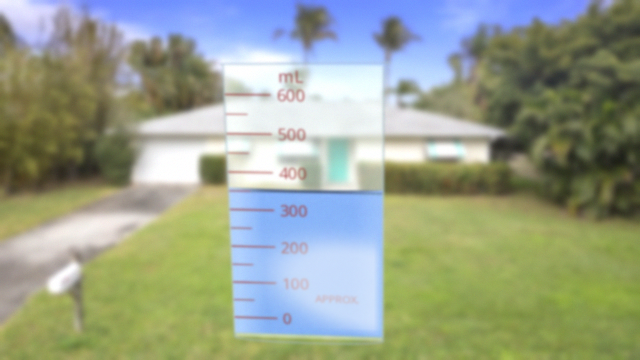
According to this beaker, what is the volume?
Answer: 350 mL
